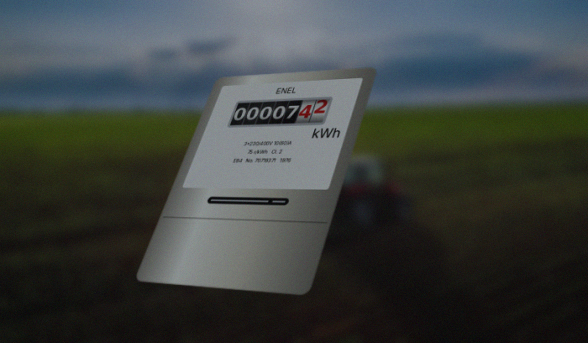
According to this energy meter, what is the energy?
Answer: 7.42 kWh
